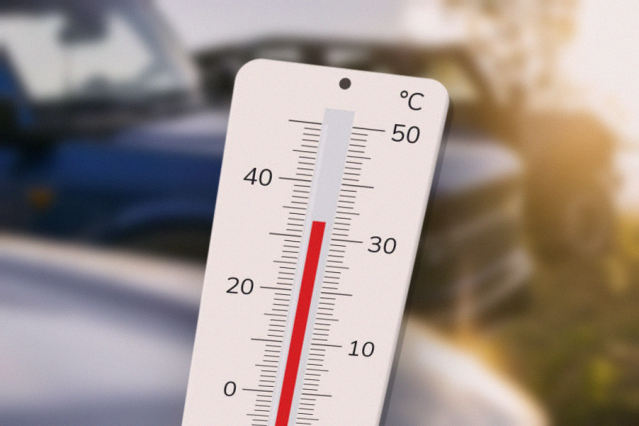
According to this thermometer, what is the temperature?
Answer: 33 °C
